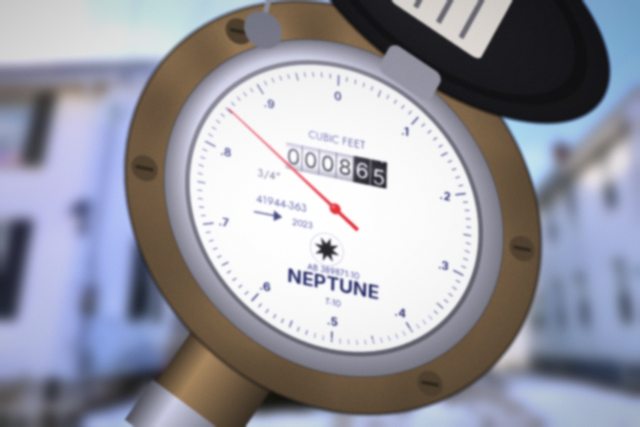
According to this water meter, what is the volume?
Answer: 864.85 ft³
